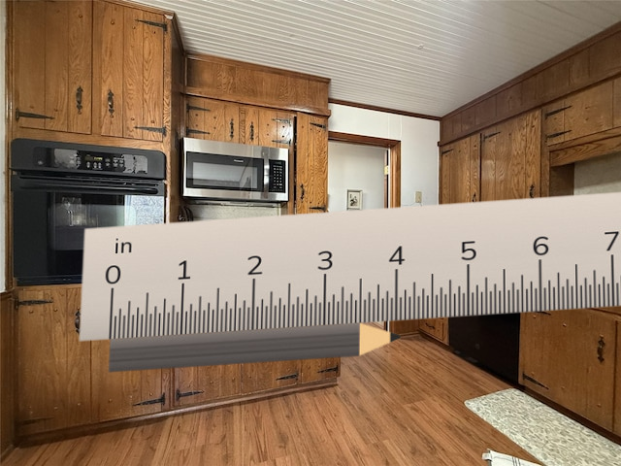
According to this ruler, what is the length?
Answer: 4.0625 in
